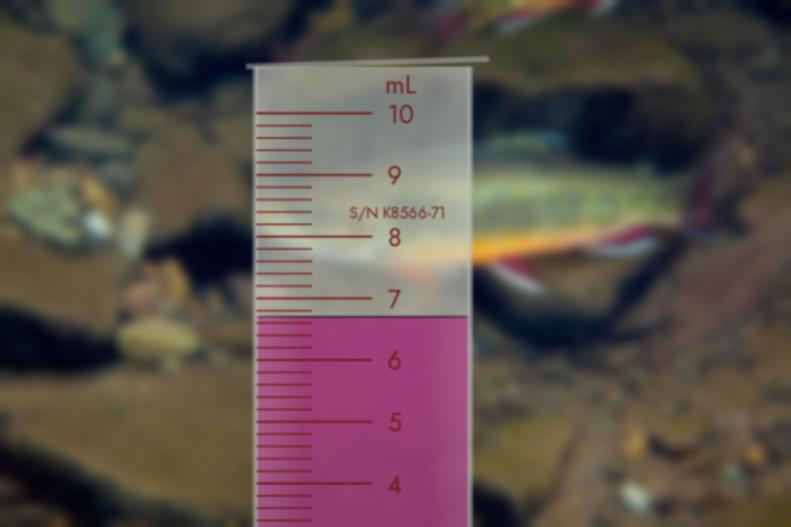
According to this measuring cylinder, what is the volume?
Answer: 6.7 mL
